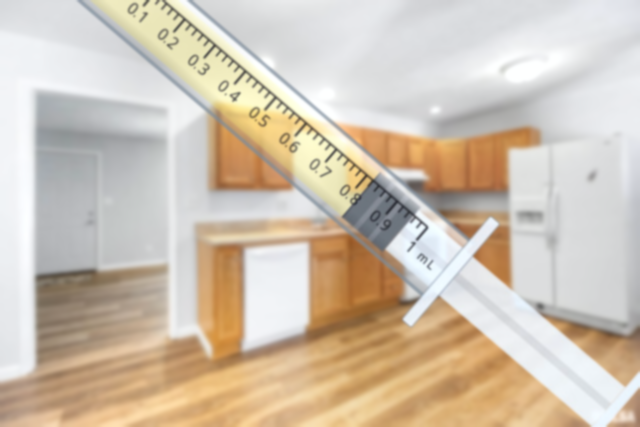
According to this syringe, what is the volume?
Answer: 0.82 mL
